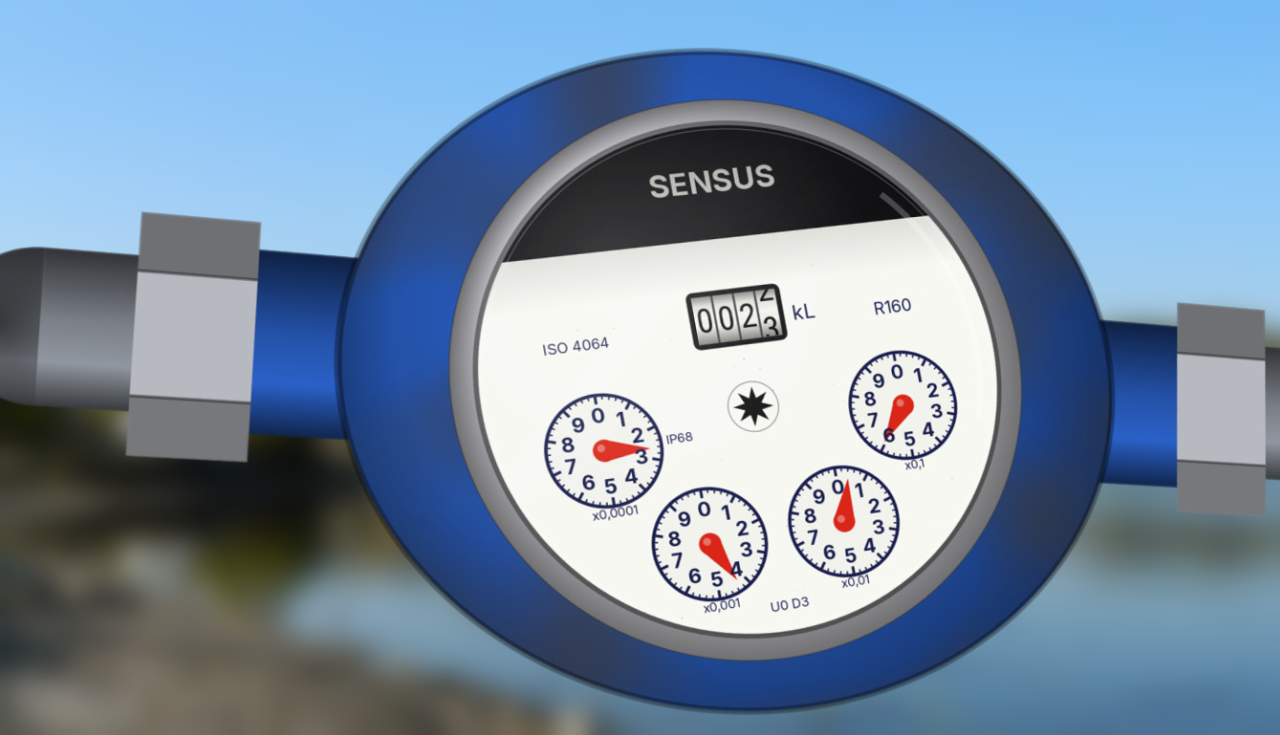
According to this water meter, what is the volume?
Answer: 22.6042 kL
